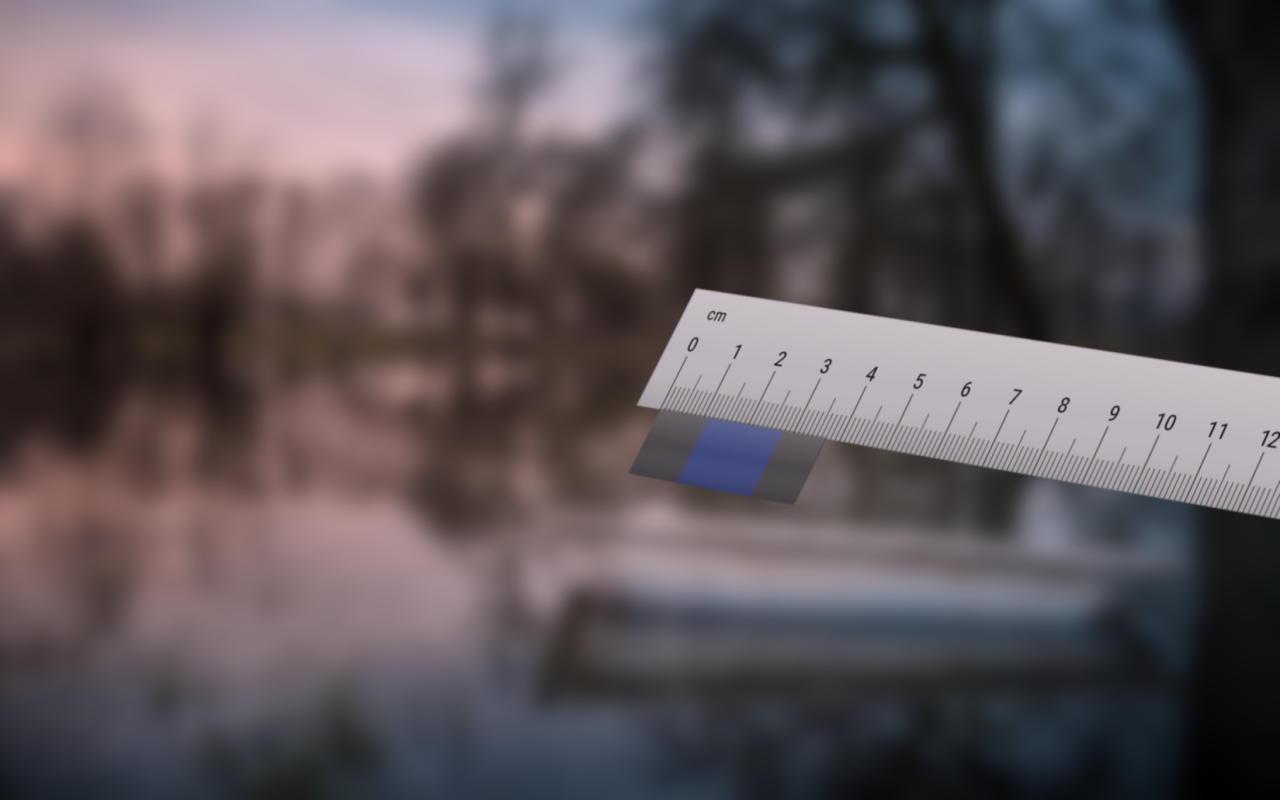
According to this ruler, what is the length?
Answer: 3.7 cm
